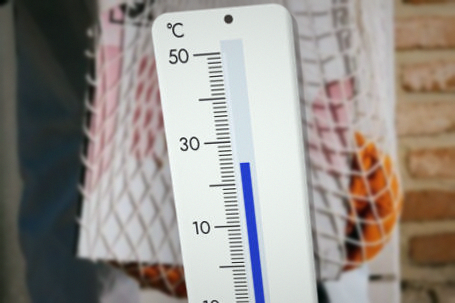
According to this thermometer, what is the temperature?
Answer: 25 °C
